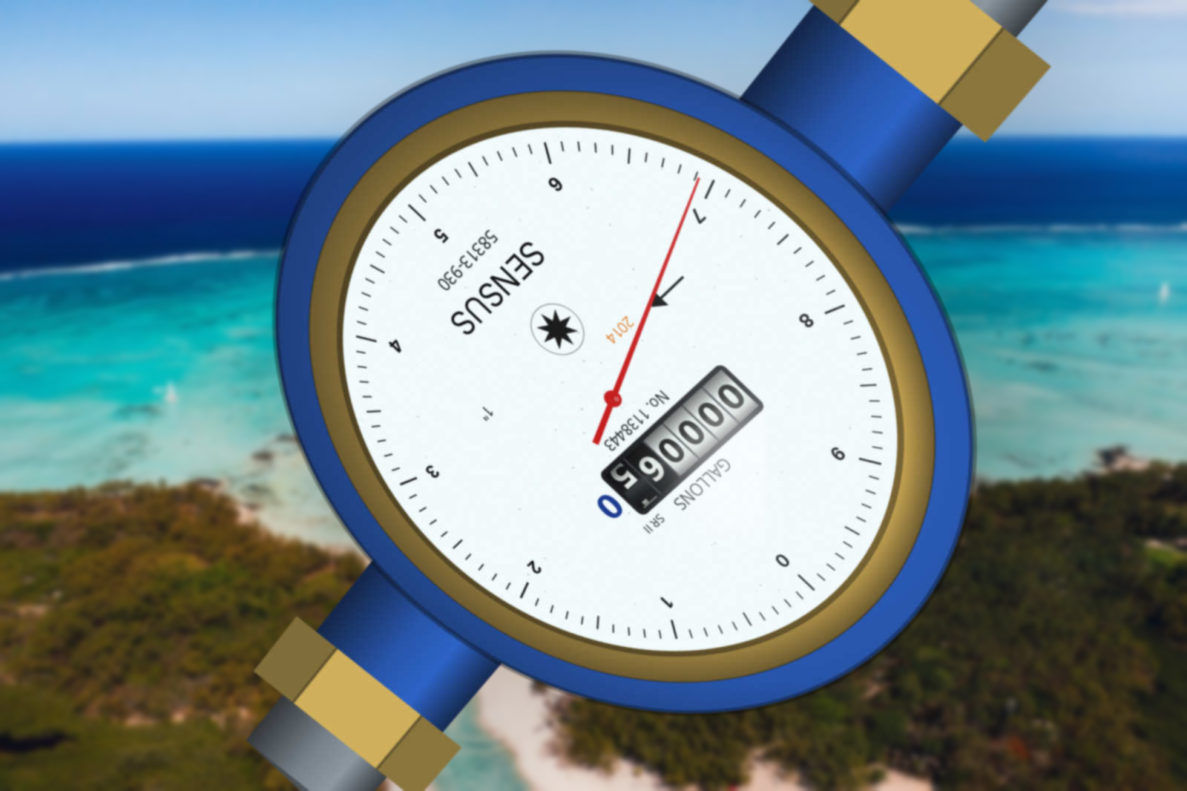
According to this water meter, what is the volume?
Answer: 646.9 gal
